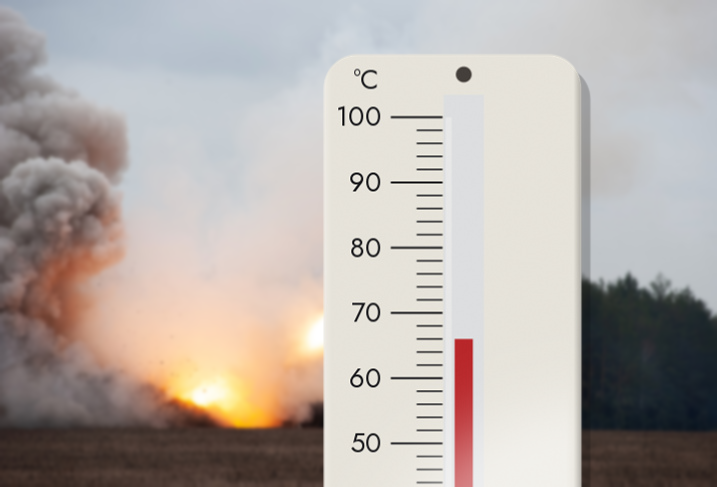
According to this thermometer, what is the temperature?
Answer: 66 °C
